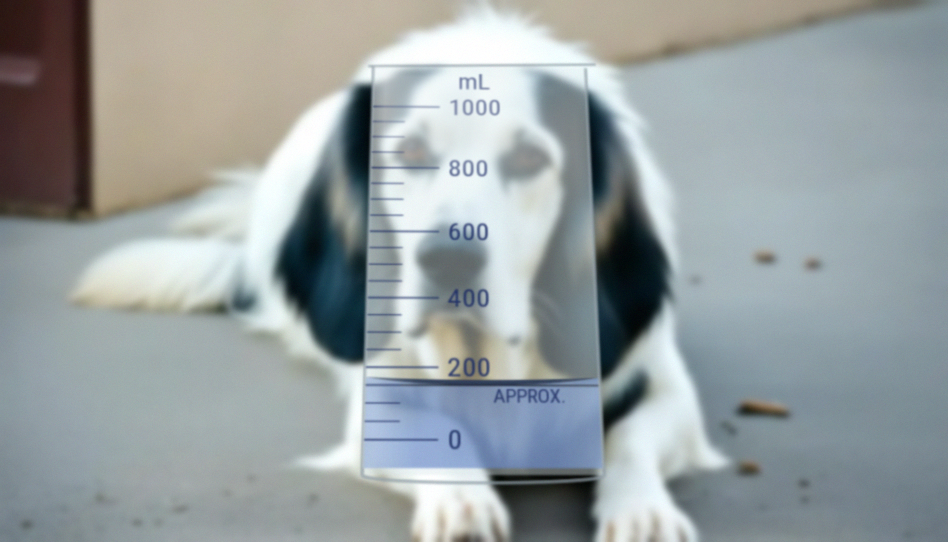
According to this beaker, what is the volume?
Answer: 150 mL
